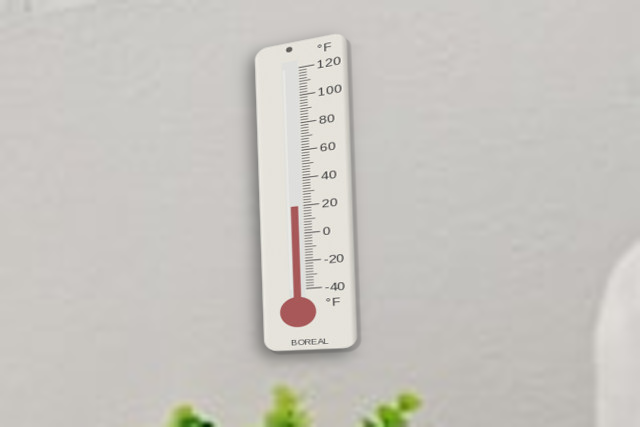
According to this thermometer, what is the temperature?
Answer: 20 °F
